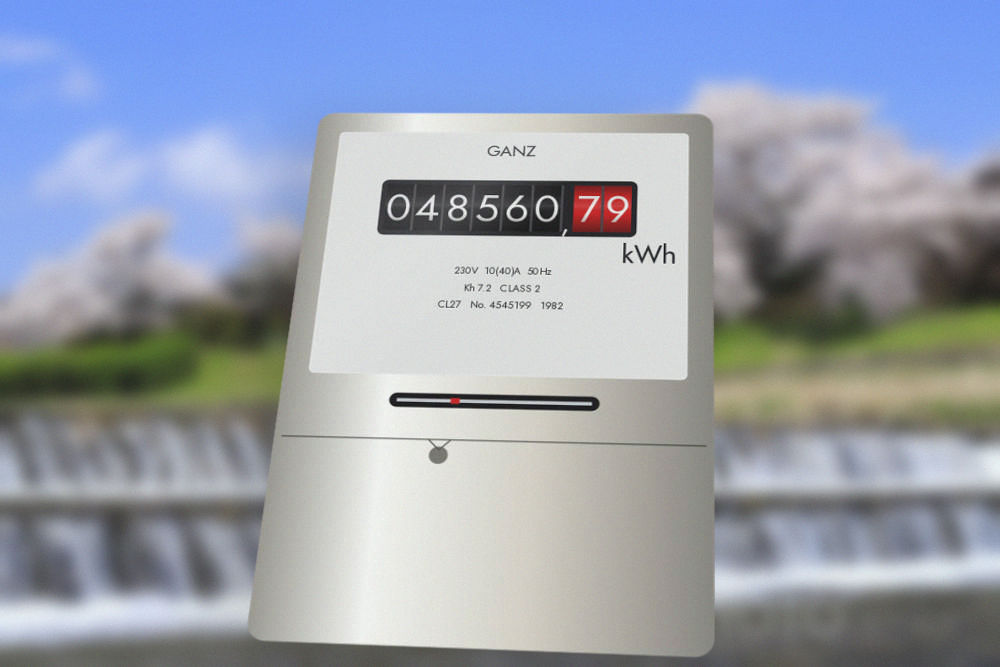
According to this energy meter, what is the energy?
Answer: 48560.79 kWh
